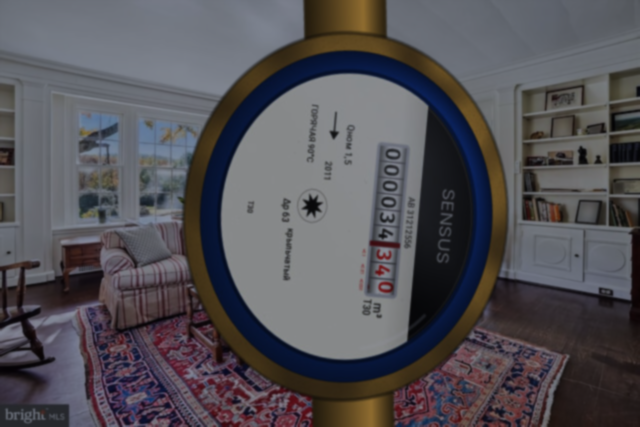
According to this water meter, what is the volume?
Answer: 34.340 m³
